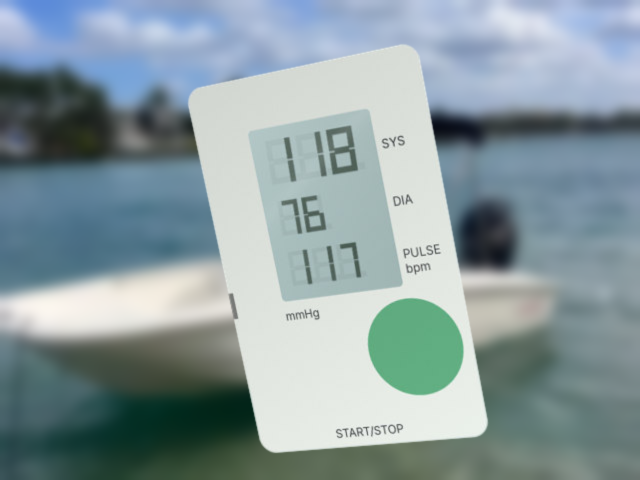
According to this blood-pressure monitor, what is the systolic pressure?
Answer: 118 mmHg
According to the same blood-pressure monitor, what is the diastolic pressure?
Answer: 76 mmHg
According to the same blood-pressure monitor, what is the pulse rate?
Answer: 117 bpm
